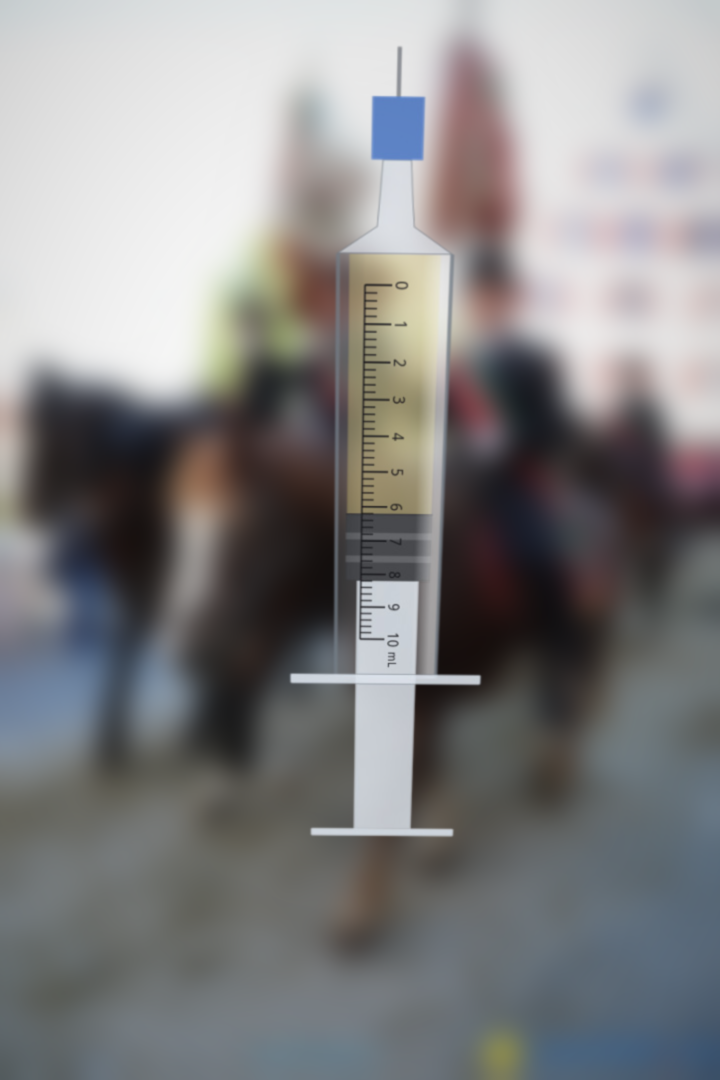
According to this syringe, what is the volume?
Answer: 6.2 mL
